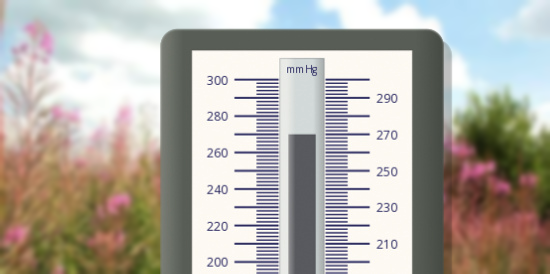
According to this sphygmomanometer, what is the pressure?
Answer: 270 mmHg
